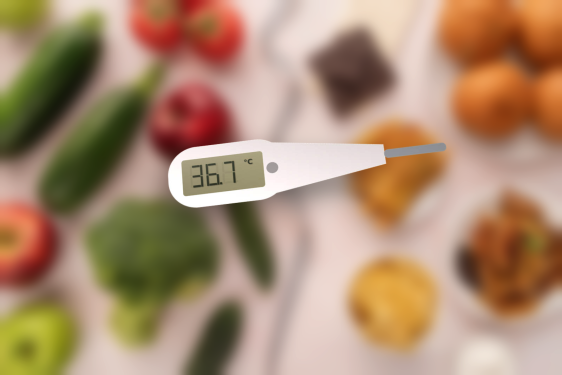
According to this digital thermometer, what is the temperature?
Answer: 36.7 °C
